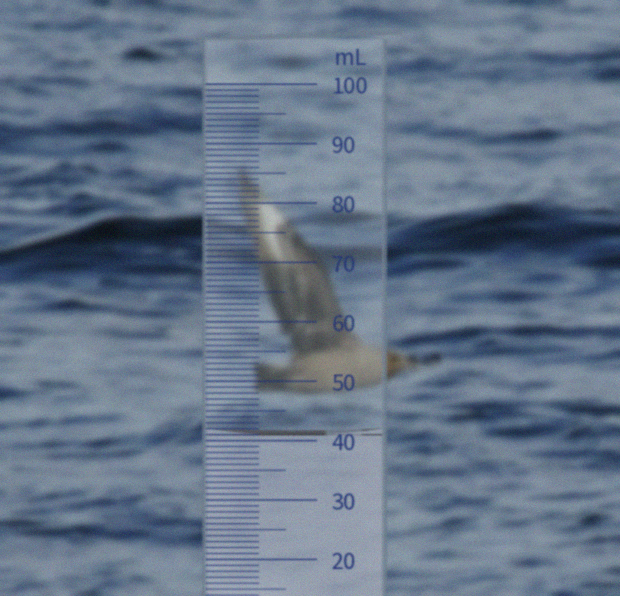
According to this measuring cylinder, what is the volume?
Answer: 41 mL
